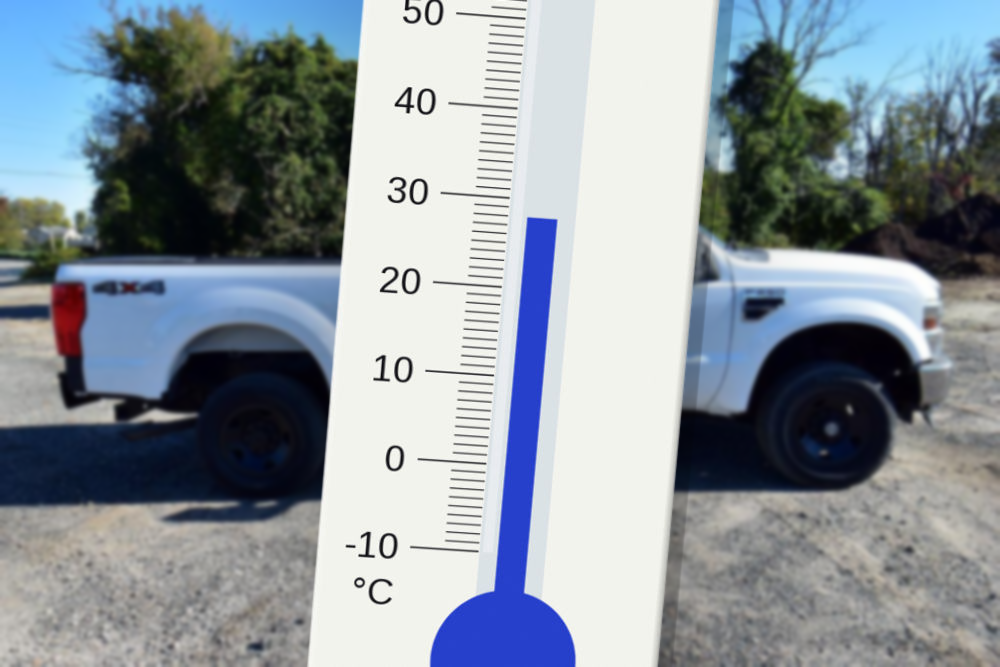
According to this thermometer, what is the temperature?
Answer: 28 °C
